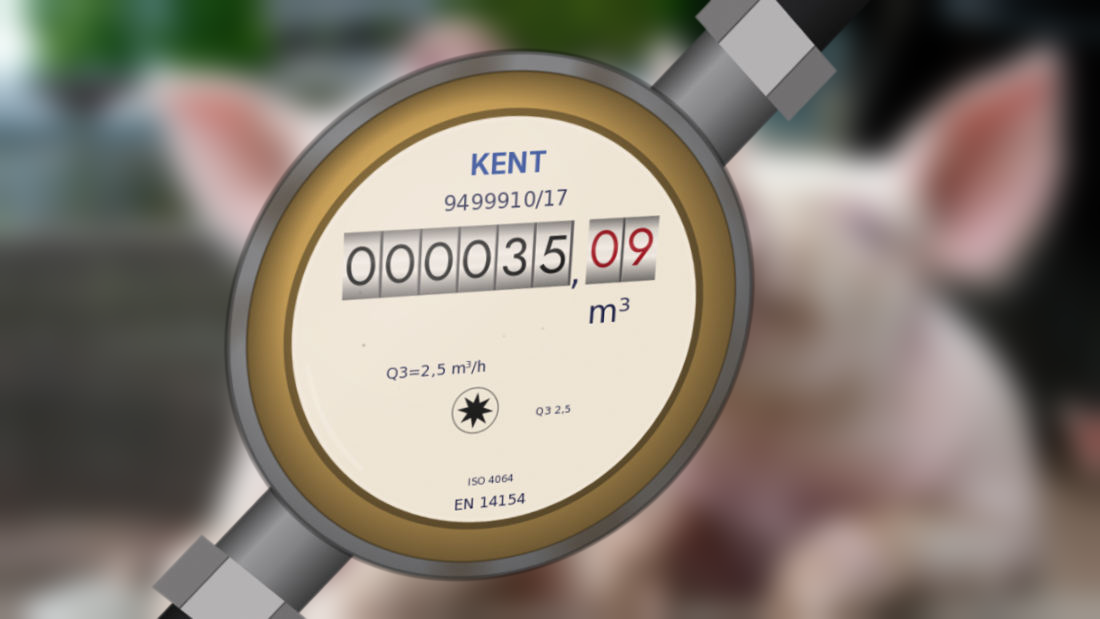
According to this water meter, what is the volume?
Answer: 35.09 m³
